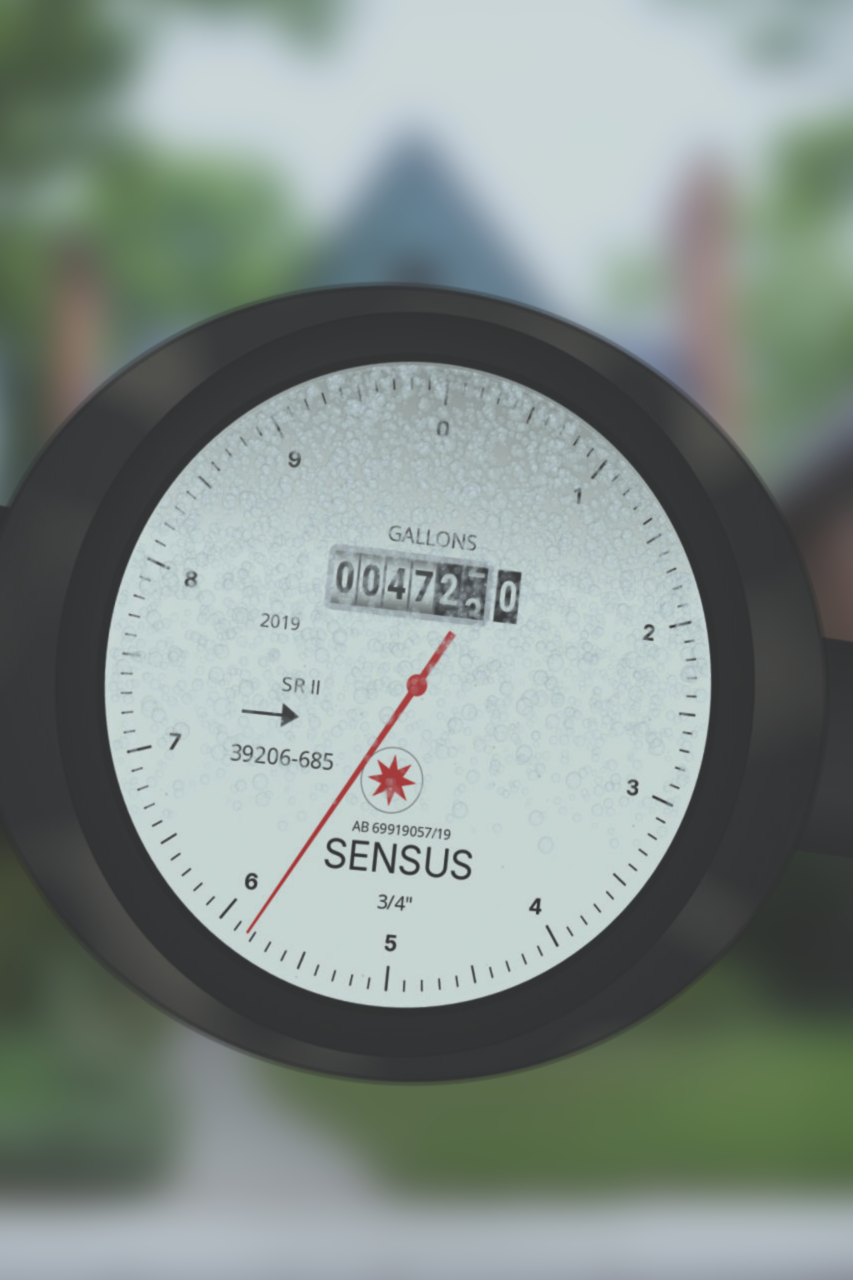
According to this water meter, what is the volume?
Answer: 47225.8 gal
